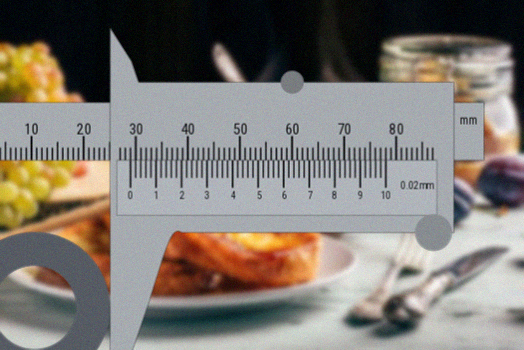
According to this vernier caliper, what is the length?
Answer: 29.0 mm
